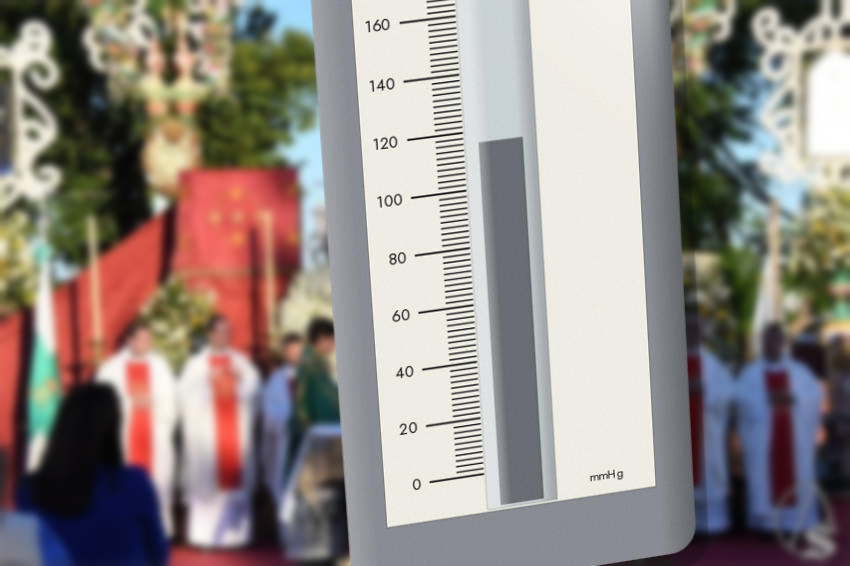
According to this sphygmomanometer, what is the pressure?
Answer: 116 mmHg
